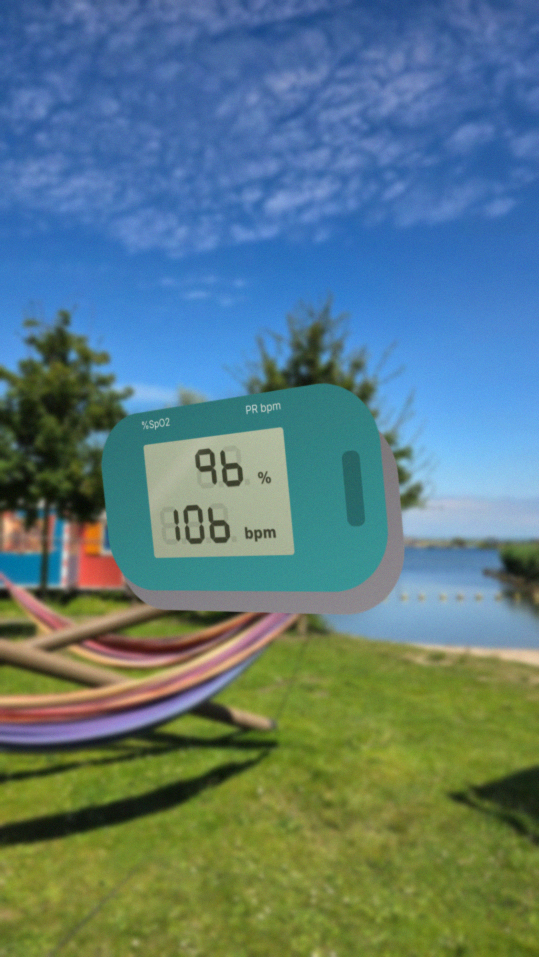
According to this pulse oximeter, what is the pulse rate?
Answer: 106 bpm
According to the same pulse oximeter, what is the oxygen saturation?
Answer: 96 %
